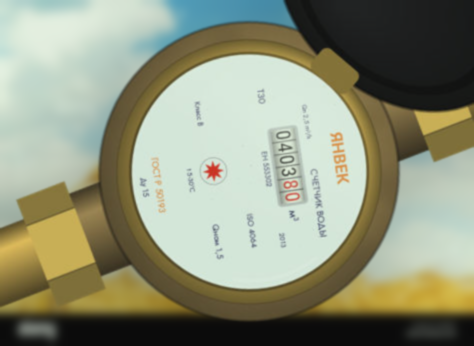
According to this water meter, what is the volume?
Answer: 403.80 m³
